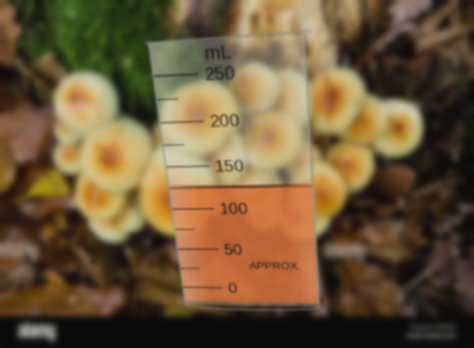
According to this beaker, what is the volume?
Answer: 125 mL
